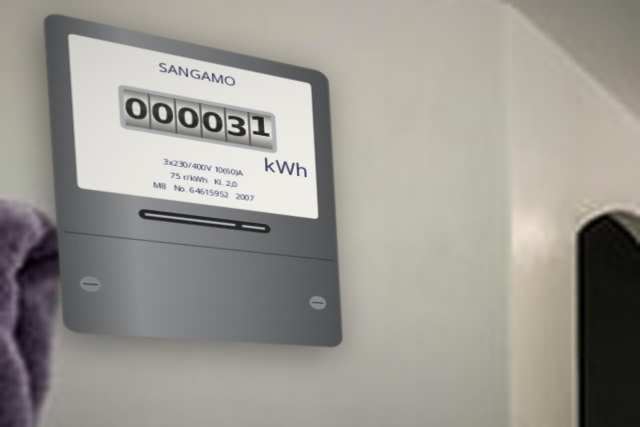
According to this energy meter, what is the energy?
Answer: 31 kWh
